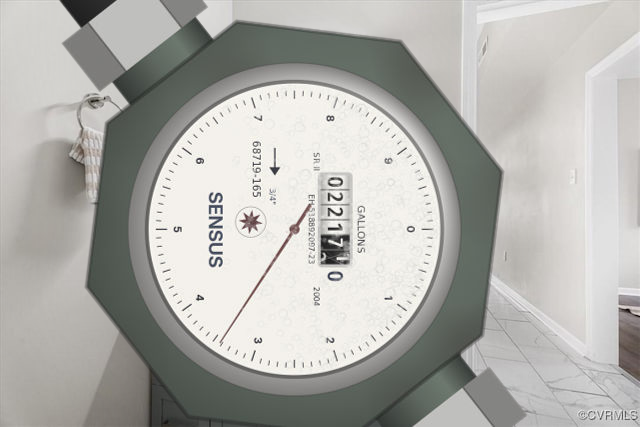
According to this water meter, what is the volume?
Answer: 221713.4 gal
